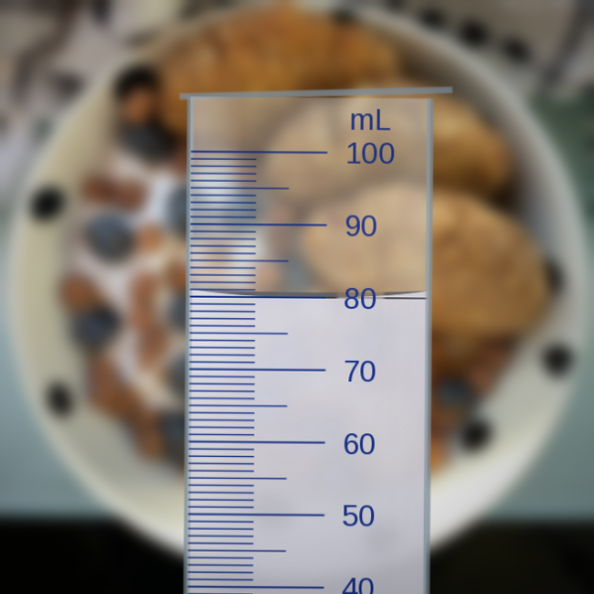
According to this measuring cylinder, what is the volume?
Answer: 80 mL
